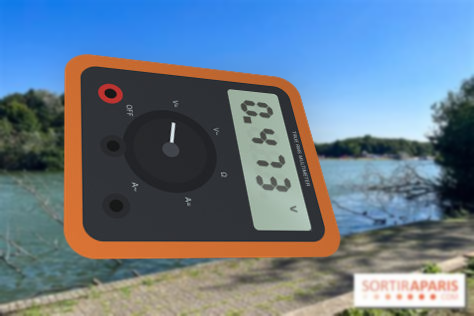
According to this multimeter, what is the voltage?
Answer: 0.473 V
